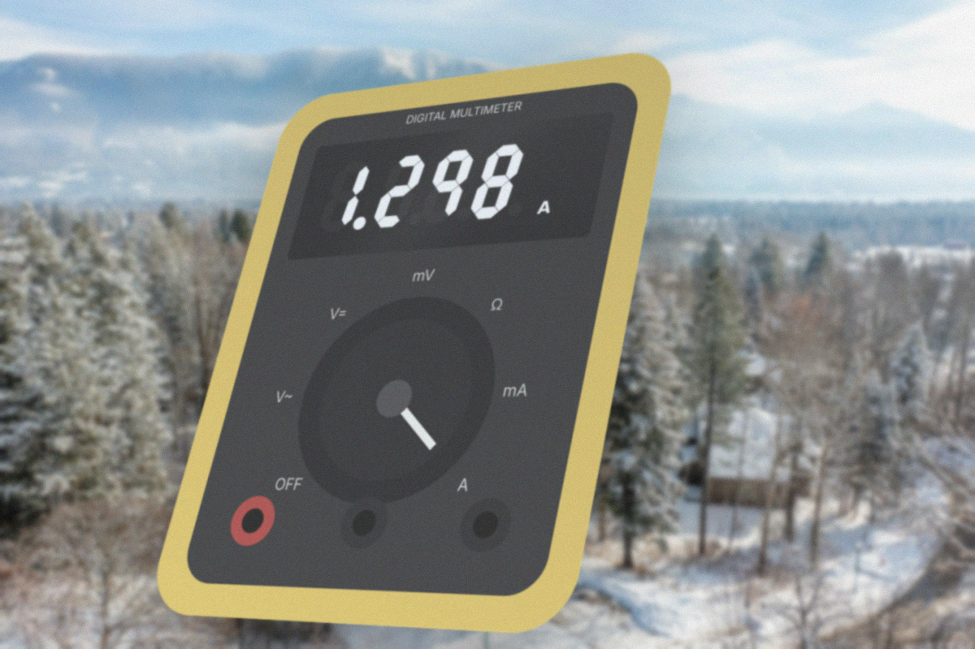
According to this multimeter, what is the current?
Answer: 1.298 A
